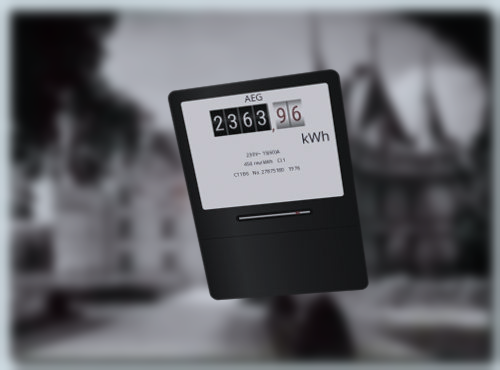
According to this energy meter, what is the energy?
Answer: 2363.96 kWh
